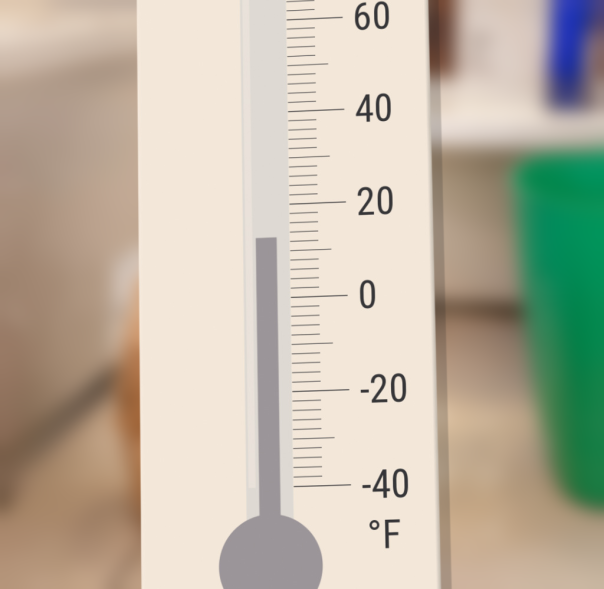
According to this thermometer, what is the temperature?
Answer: 13 °F
